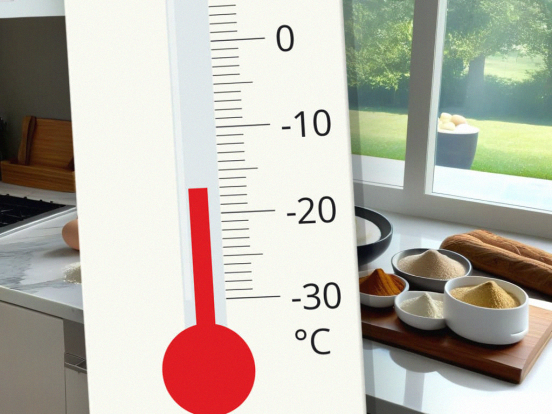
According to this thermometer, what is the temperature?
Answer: -17 °C
